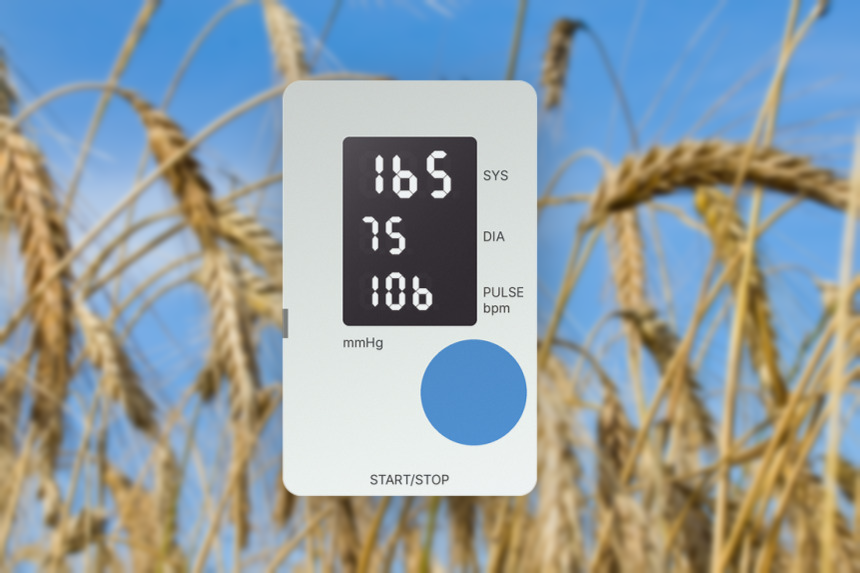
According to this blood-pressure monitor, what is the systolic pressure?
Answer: 165 mmHg
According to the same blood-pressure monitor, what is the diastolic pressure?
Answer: 75 mmHg
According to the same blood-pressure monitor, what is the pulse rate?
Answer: 106 bpm
